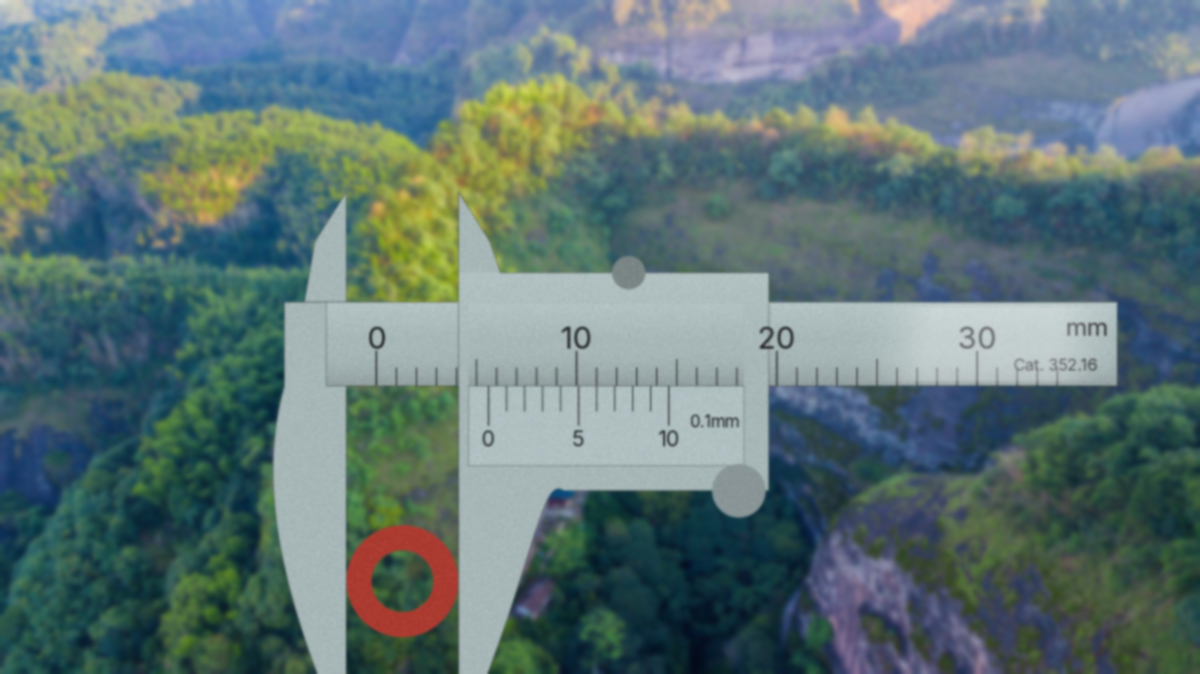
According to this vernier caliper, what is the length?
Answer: 5.6 mm
